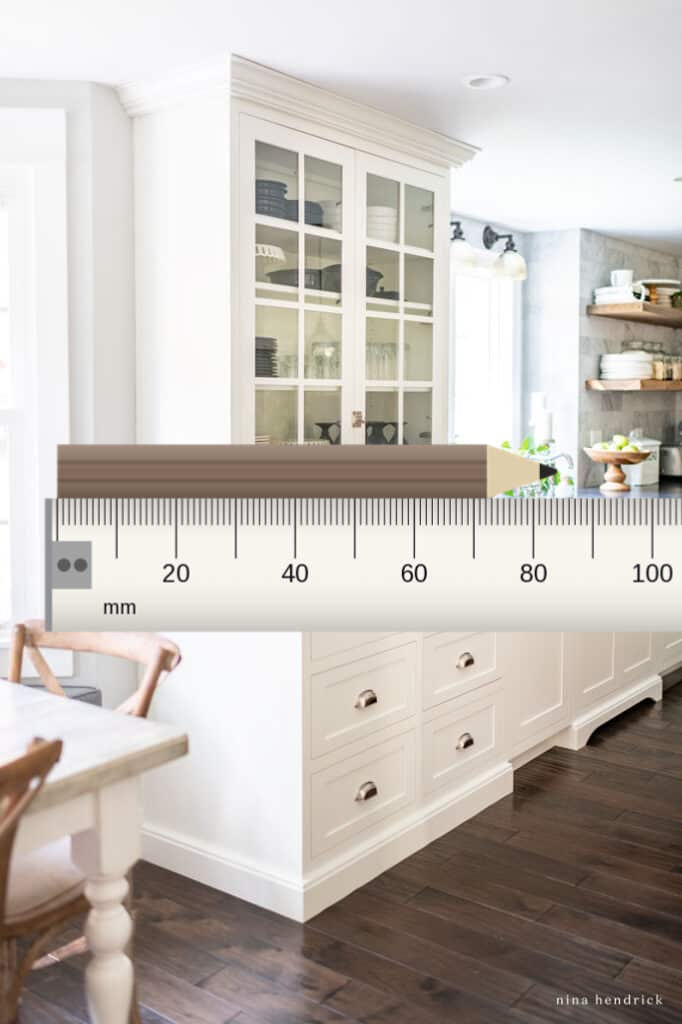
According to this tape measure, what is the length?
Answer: 84 mm
